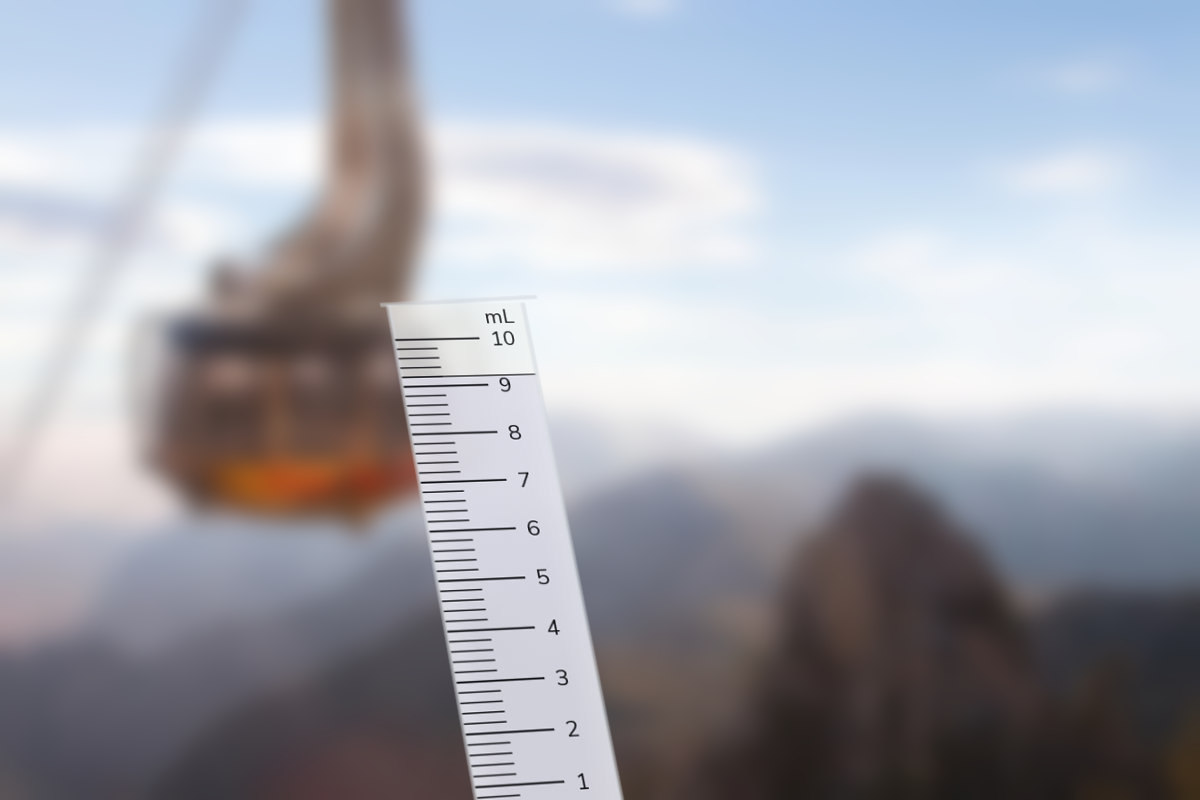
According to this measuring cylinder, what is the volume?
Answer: 9.2 mL
